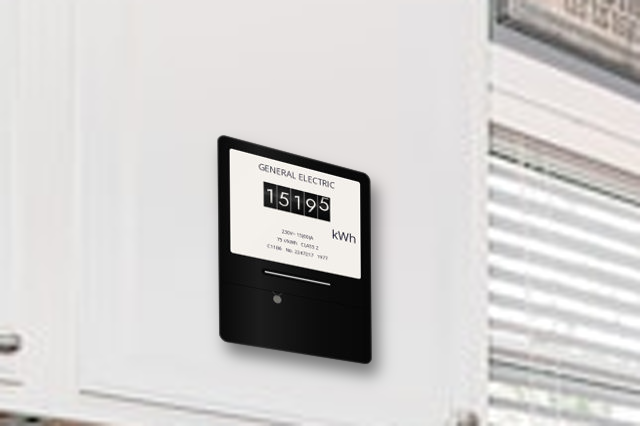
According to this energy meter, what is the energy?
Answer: 15195 kWh
